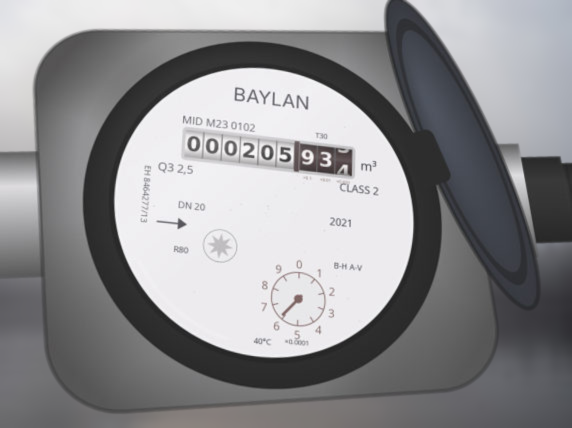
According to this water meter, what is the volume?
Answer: 205.9336 m³
